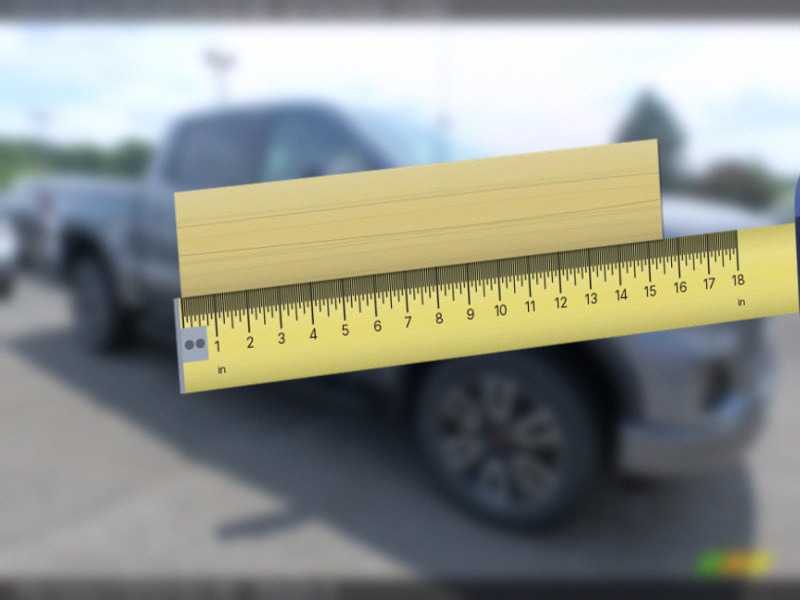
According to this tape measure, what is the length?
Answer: 15.5 in
